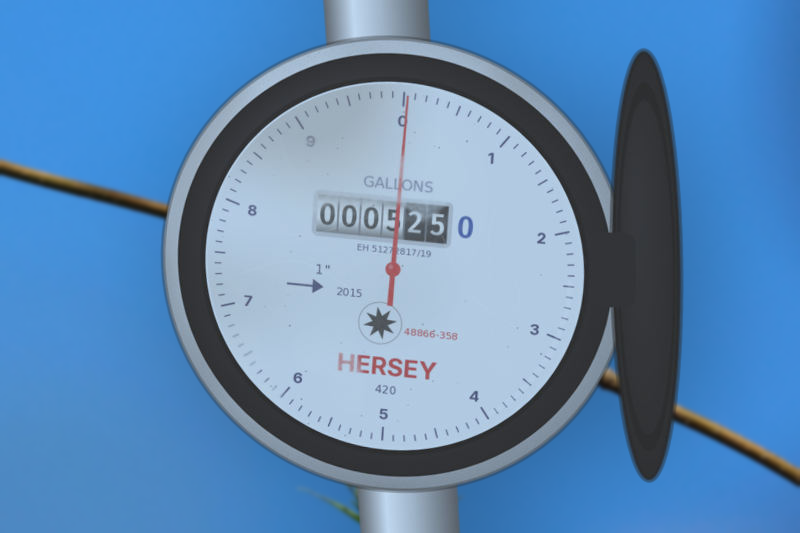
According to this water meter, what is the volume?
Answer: 5250.0 gal
